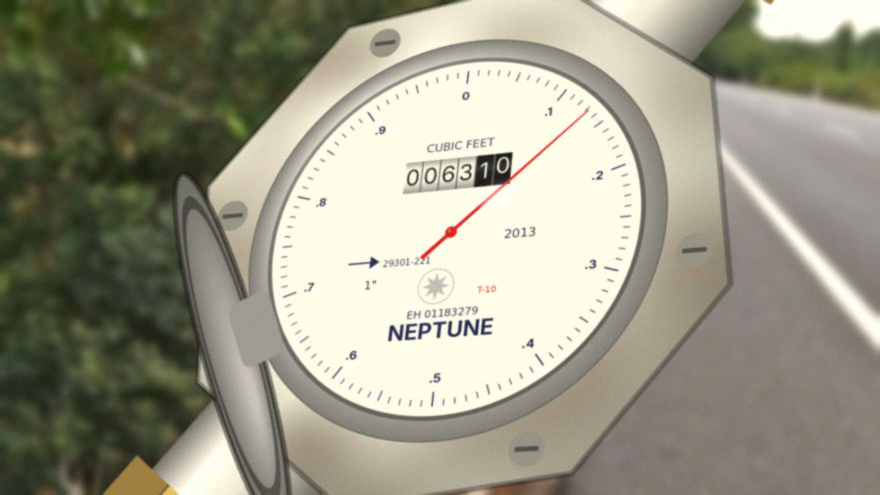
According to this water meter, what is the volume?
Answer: 6310.13 ft³
